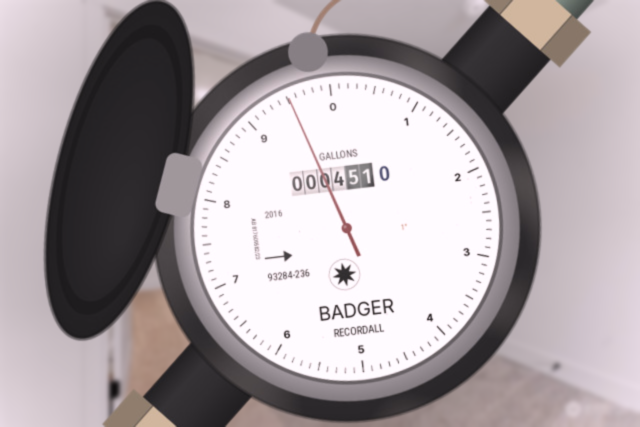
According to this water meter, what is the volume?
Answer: 4509.5 gal
